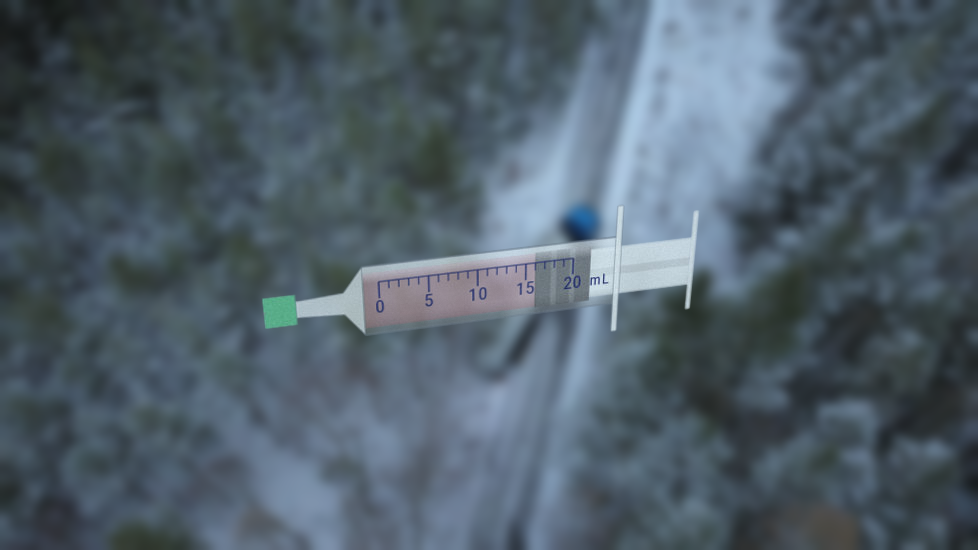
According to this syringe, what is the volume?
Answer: 16 mL
